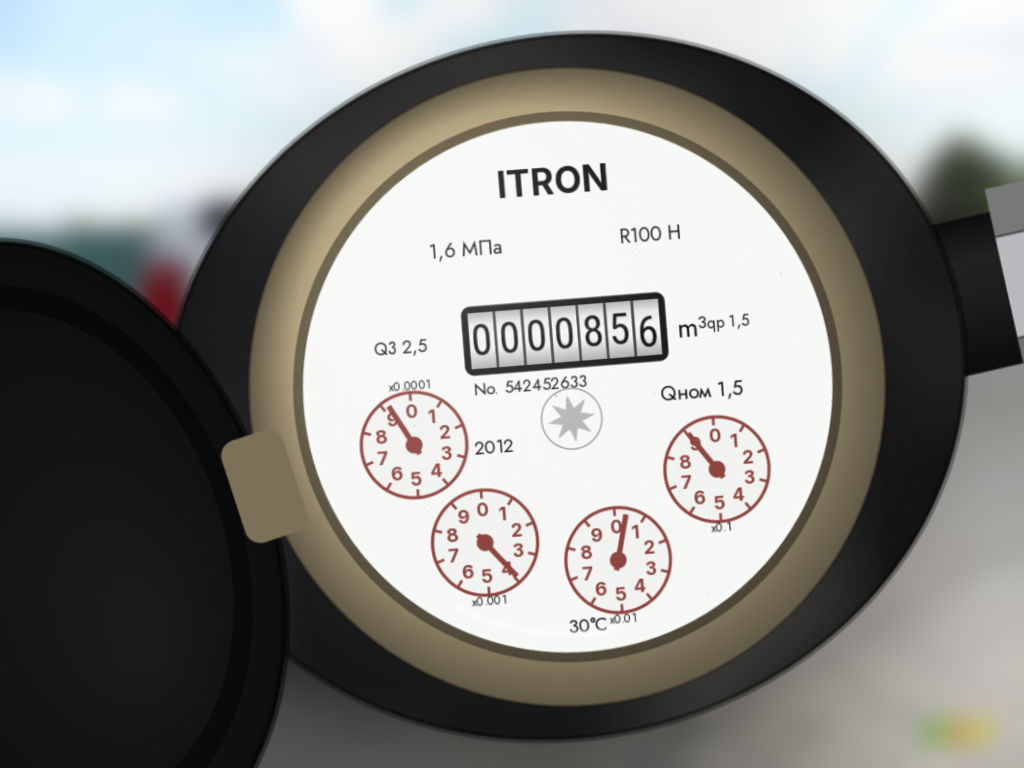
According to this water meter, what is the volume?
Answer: 855.9039 m³
